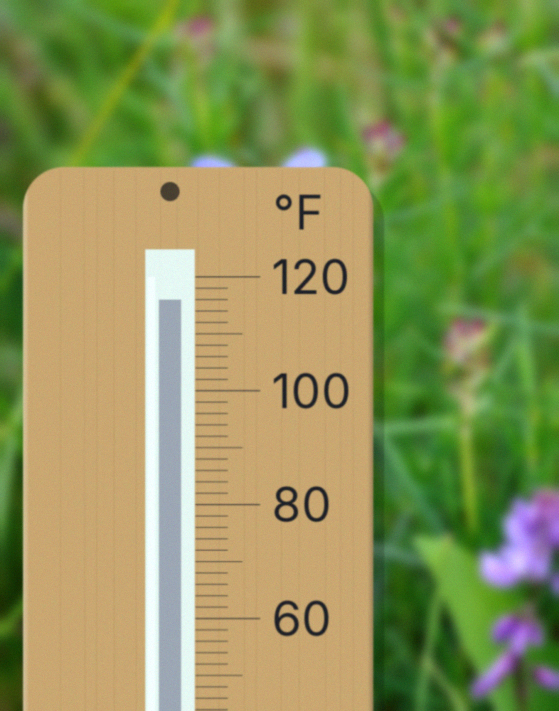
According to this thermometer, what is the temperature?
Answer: 116 °F
